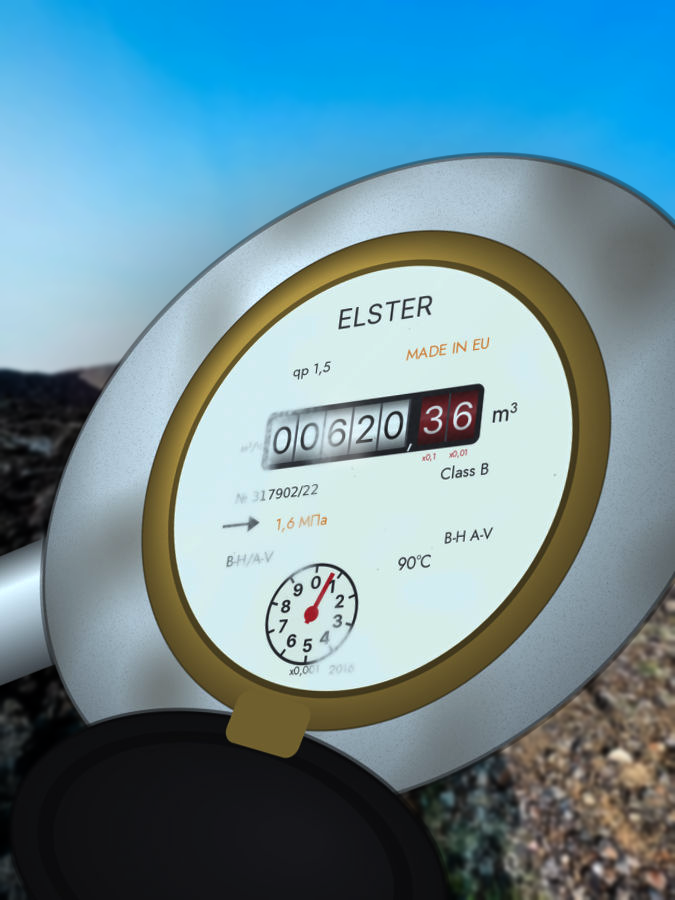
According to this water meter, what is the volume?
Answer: 620.360 m³
